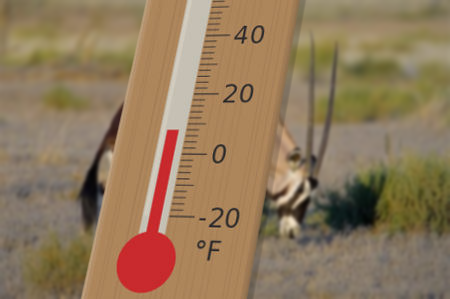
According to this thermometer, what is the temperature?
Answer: 8 °F
